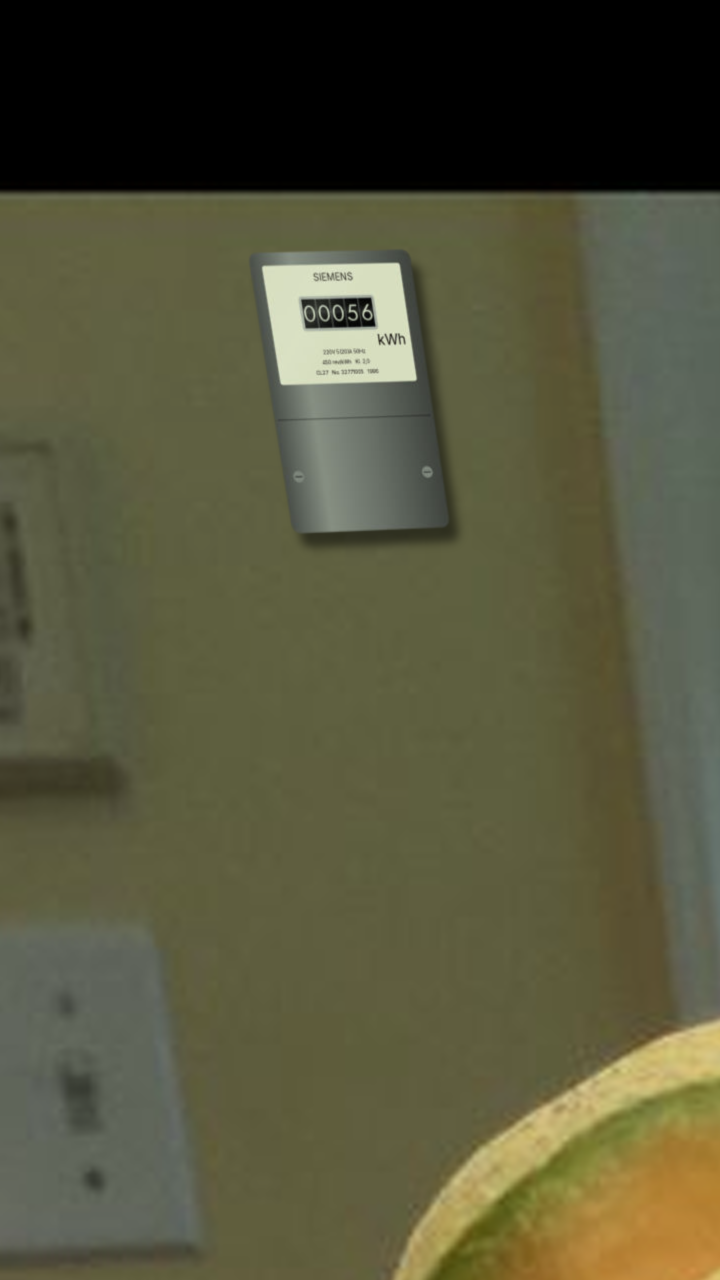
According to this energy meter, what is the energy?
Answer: 56 kWh
